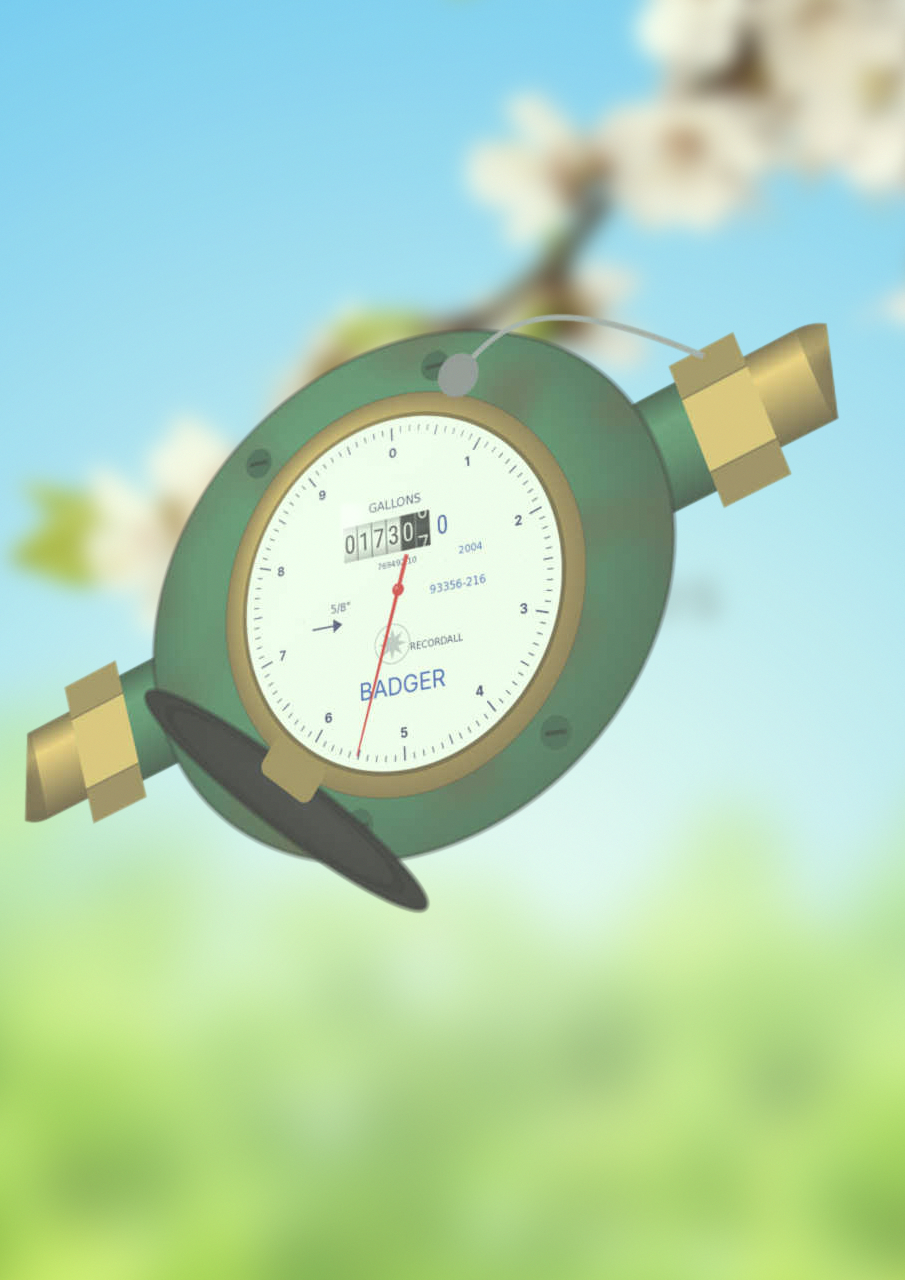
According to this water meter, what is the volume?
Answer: 173065.5 gal
